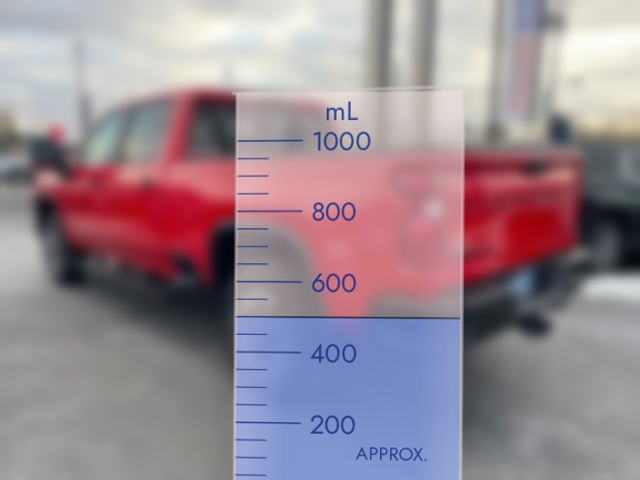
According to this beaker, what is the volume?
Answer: 500 mL
